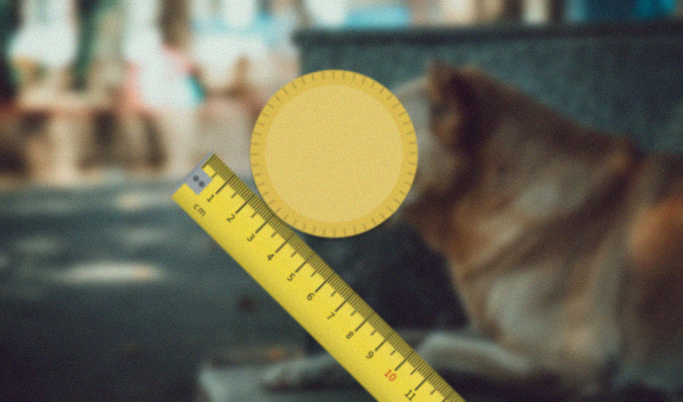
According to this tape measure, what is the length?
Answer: 6 cm
